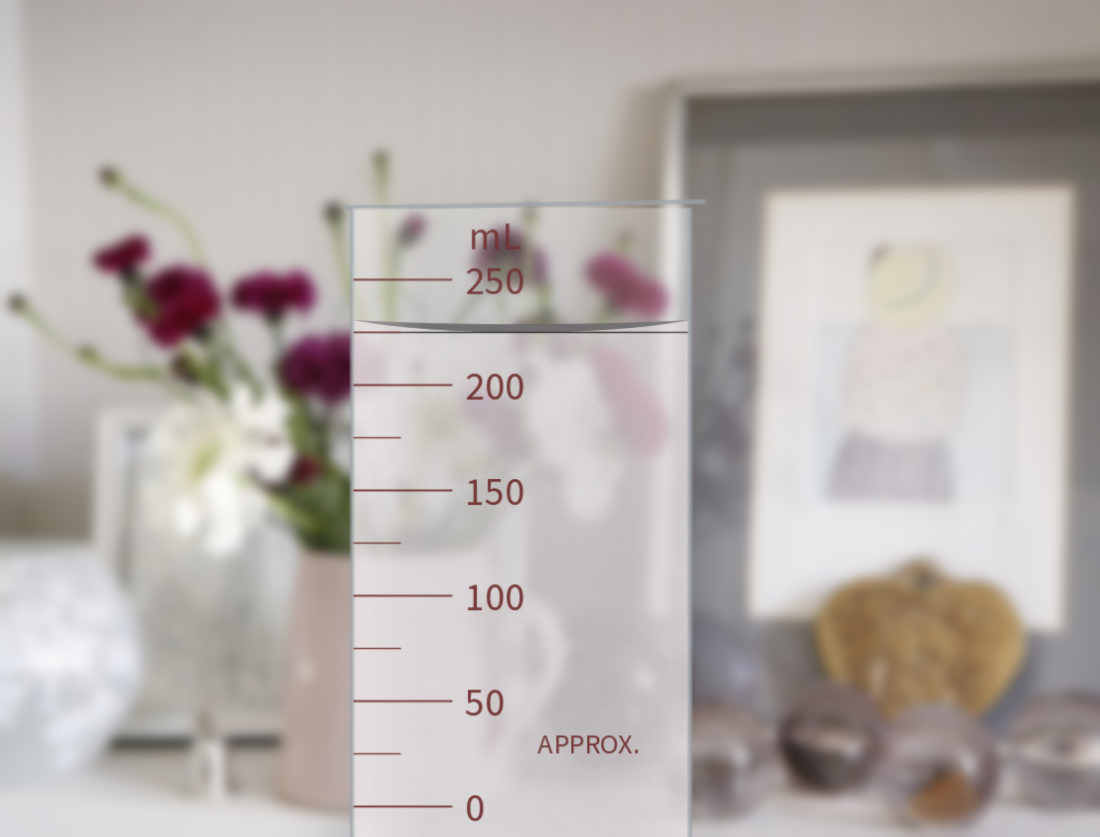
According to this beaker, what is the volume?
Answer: 225 mL
